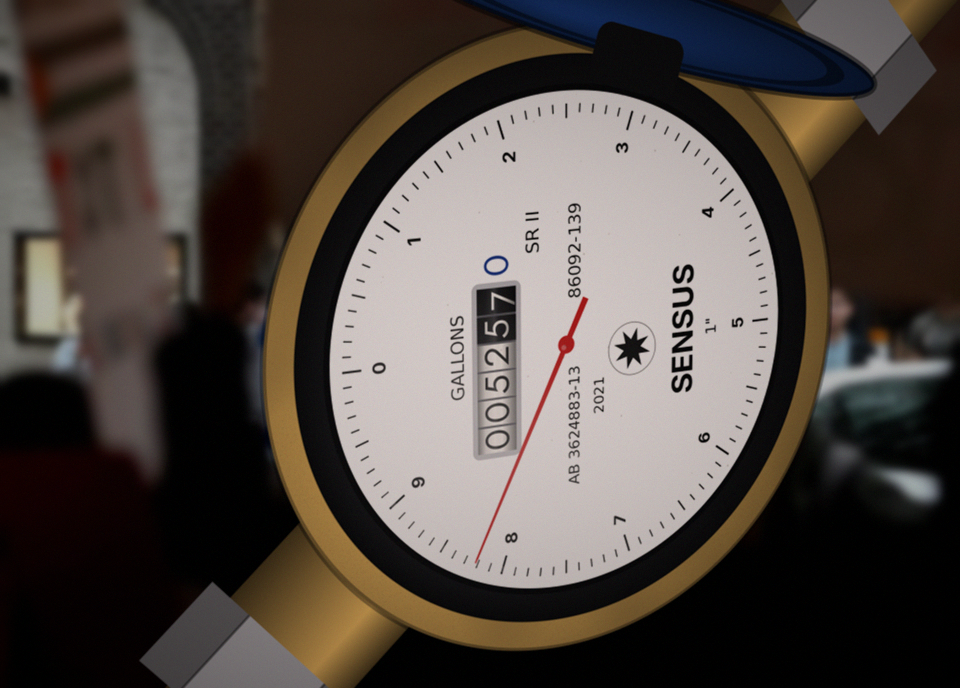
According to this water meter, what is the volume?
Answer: 52568.2 gal
